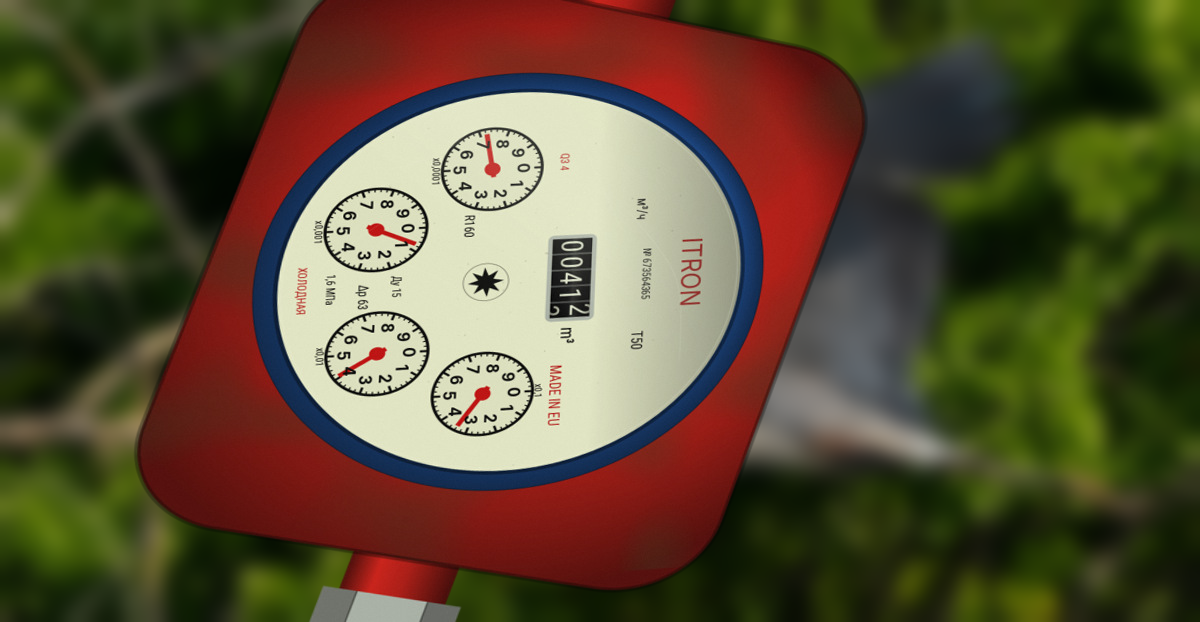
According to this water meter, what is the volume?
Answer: 412.3407 m³
